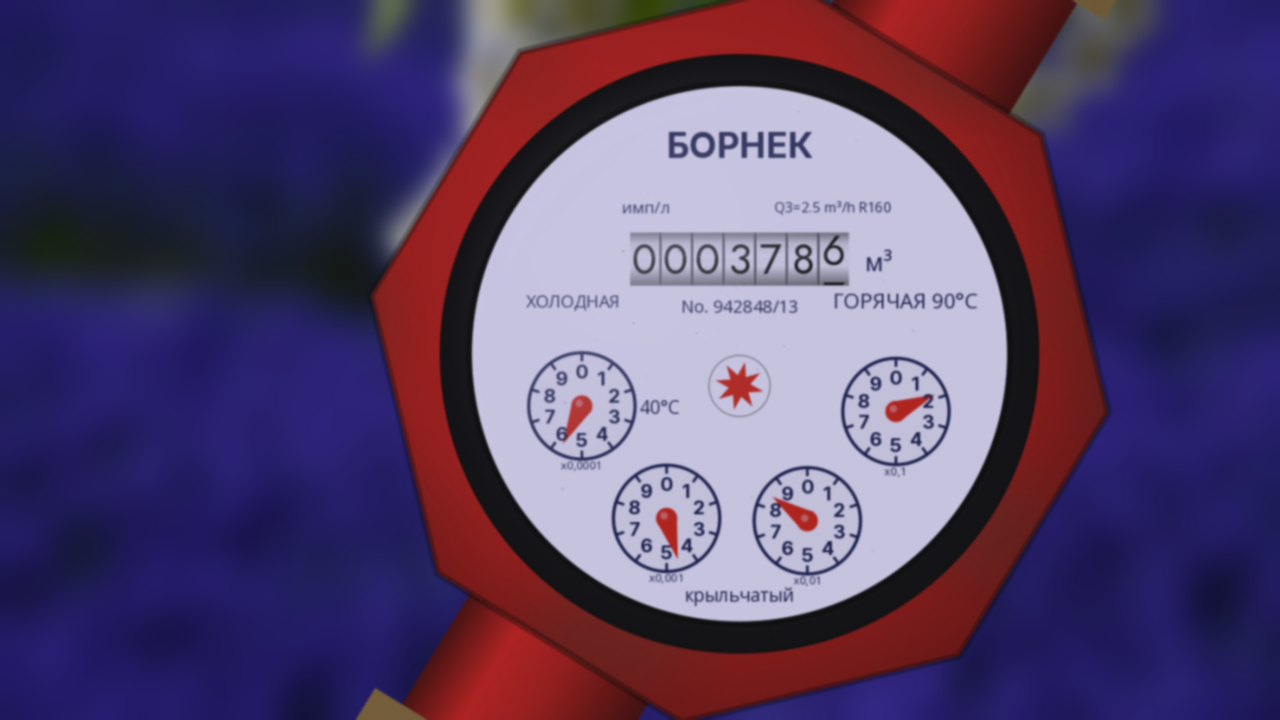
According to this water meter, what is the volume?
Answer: 3786.1845 m³
